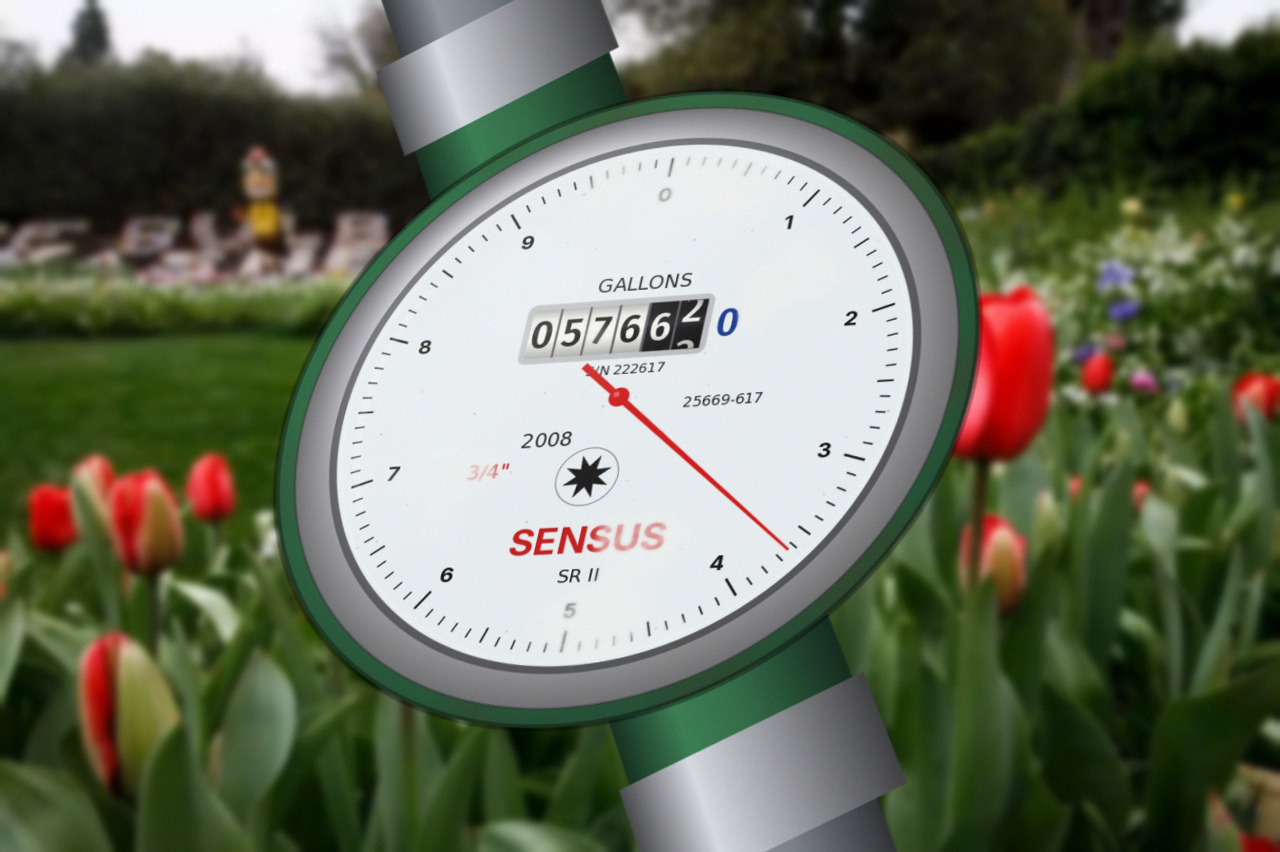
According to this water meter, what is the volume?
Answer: 576623.6 gal
